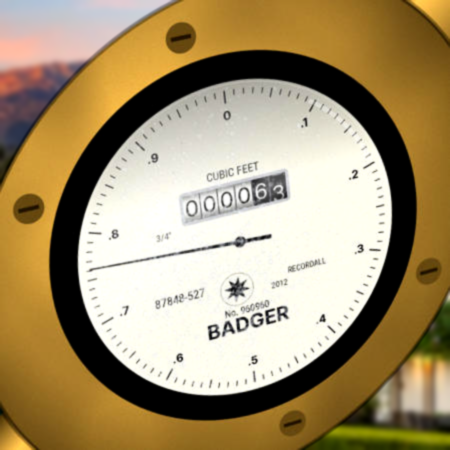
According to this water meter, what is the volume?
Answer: 62.76 ft³
